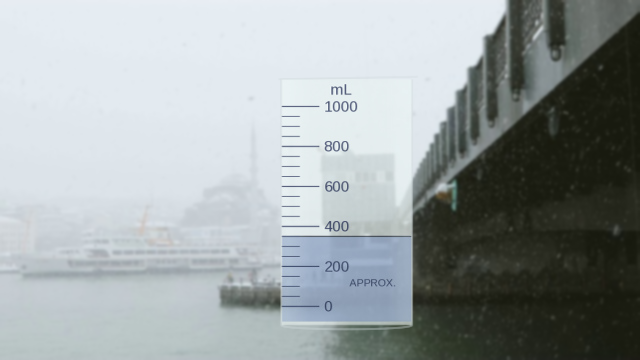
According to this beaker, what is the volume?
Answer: 350 mL
